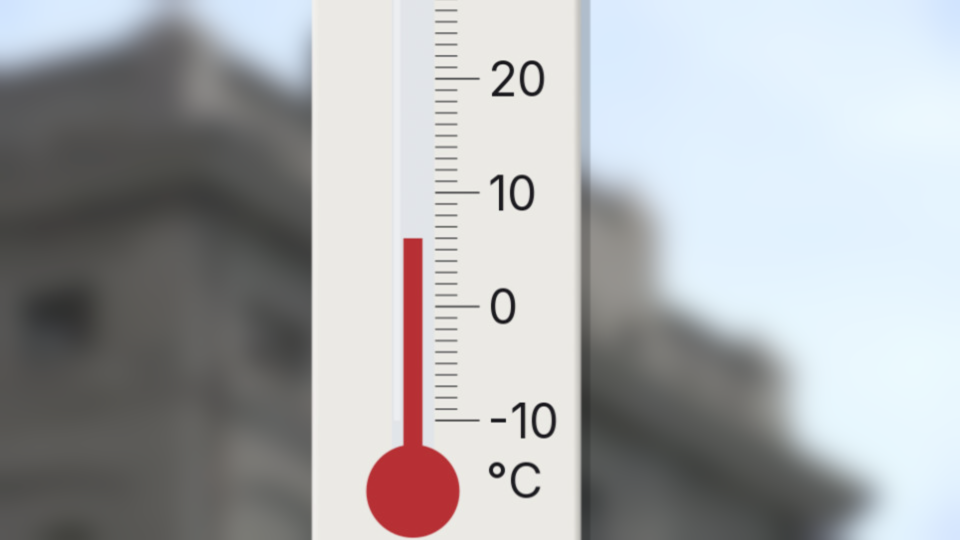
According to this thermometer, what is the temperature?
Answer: 6 °C
